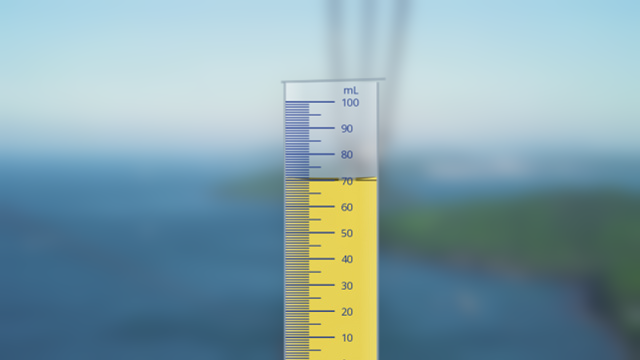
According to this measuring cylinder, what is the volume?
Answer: 70 mL
